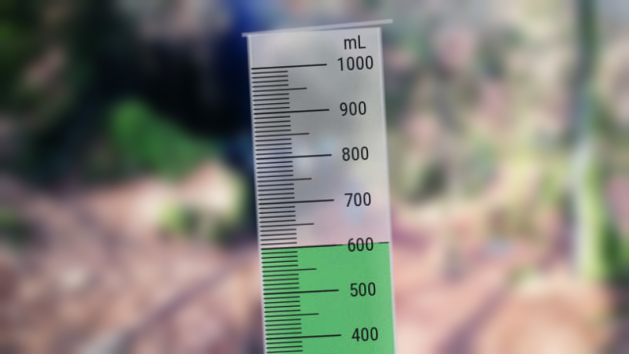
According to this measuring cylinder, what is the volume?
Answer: 600 mL
